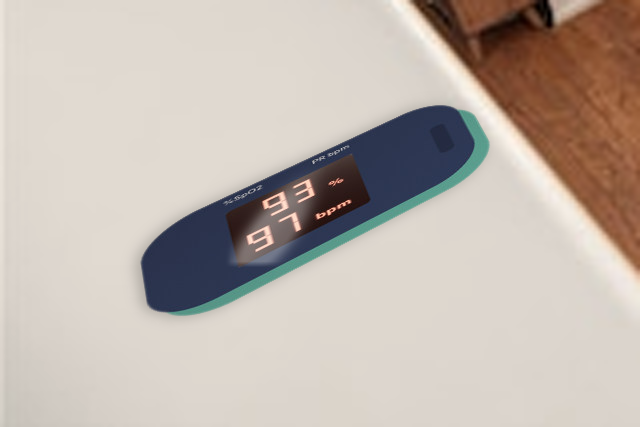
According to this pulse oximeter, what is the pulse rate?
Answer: 97 bpm
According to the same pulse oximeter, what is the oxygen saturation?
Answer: 93 %
